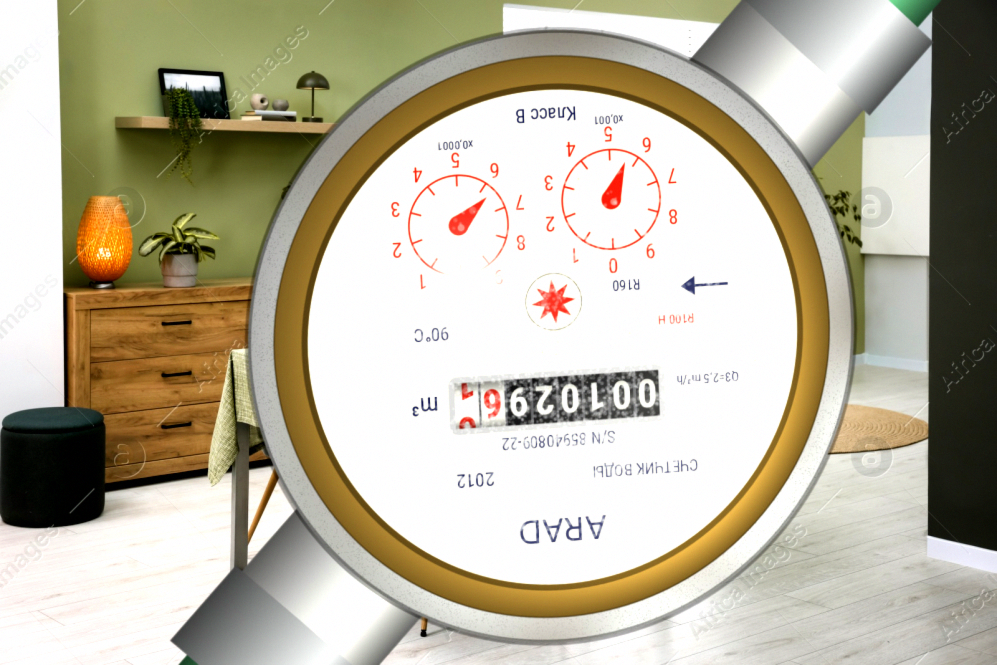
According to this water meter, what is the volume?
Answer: 1029.6056 m³
